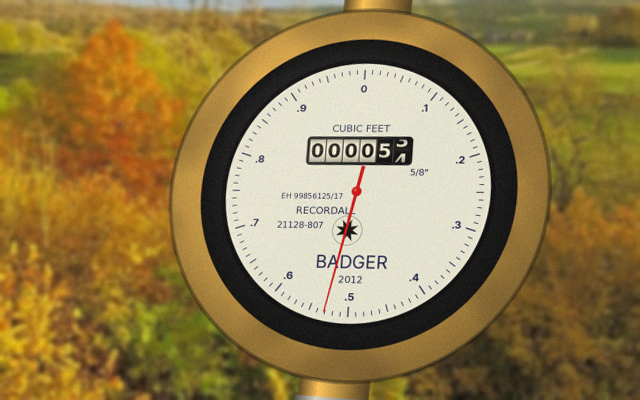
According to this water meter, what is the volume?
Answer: 53.53 ft³
